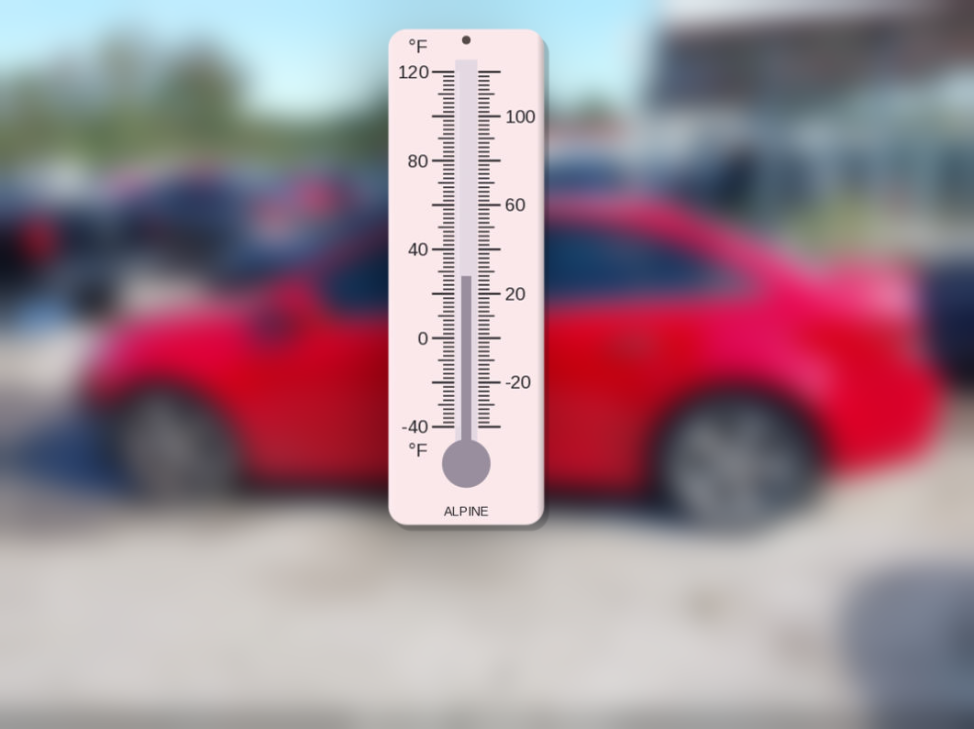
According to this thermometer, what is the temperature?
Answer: 28 °F
